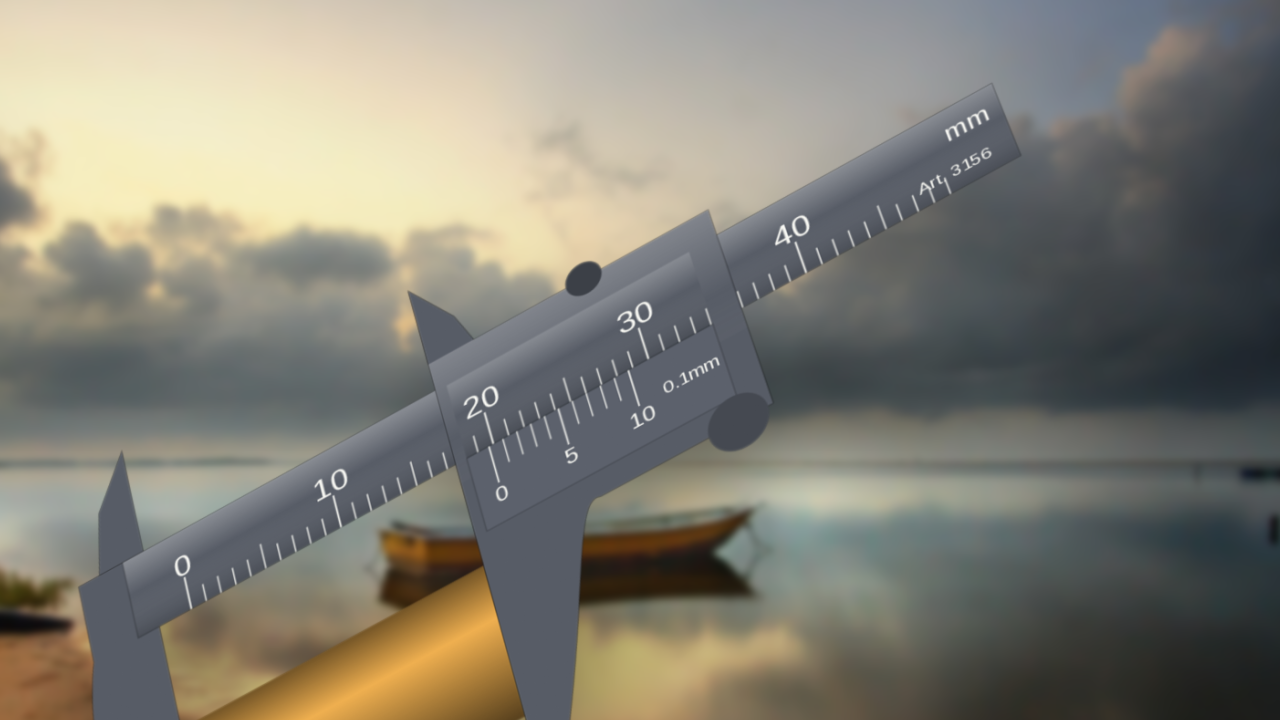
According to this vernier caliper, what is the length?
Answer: 19.7 mm
